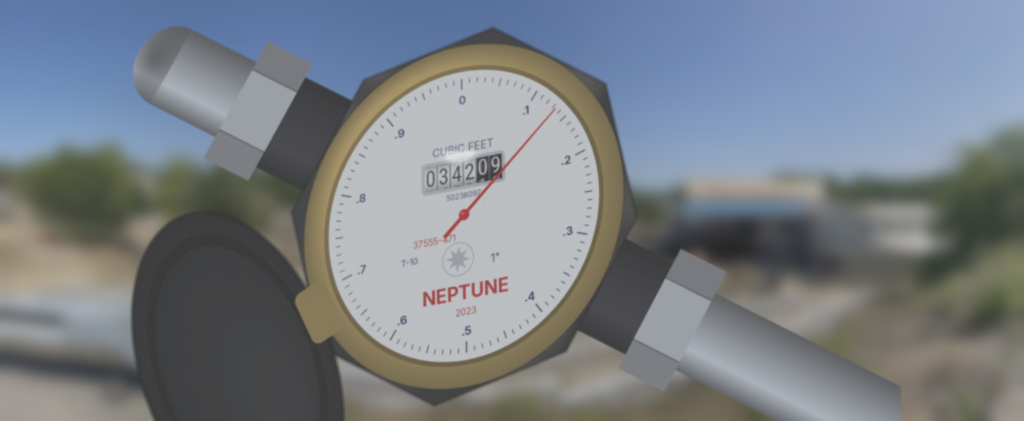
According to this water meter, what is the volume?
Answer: 34209.13 ft³
